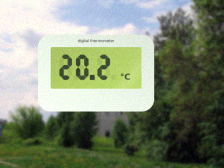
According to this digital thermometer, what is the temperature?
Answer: 20.2 °C
